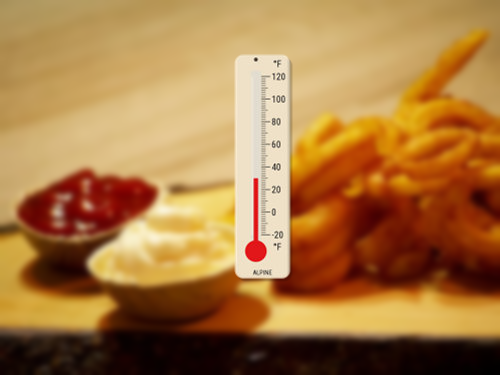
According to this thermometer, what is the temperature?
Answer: 30 °F
